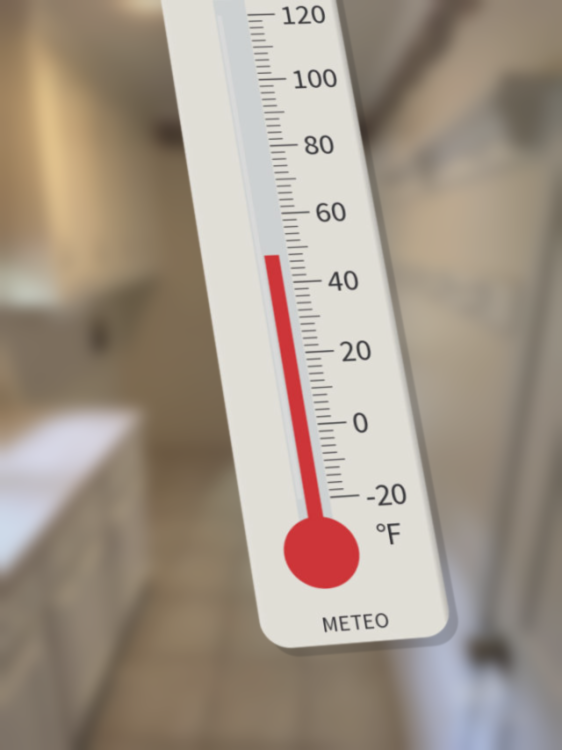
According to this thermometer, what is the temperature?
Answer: 48 °F
